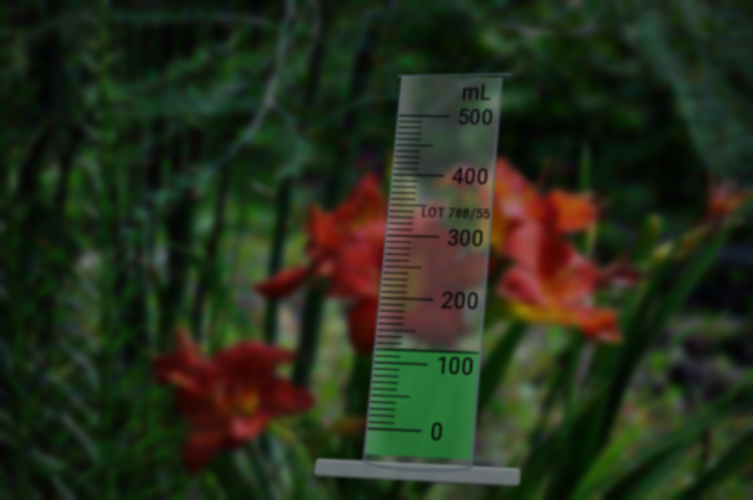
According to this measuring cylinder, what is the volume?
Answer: 120 mL
